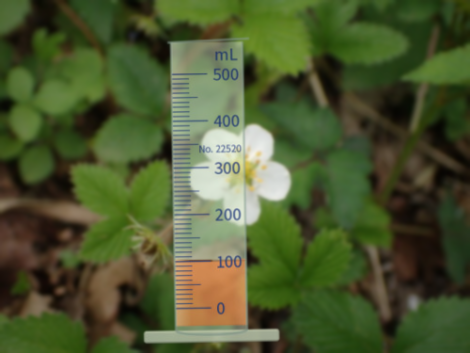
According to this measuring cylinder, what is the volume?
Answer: 100 mL
